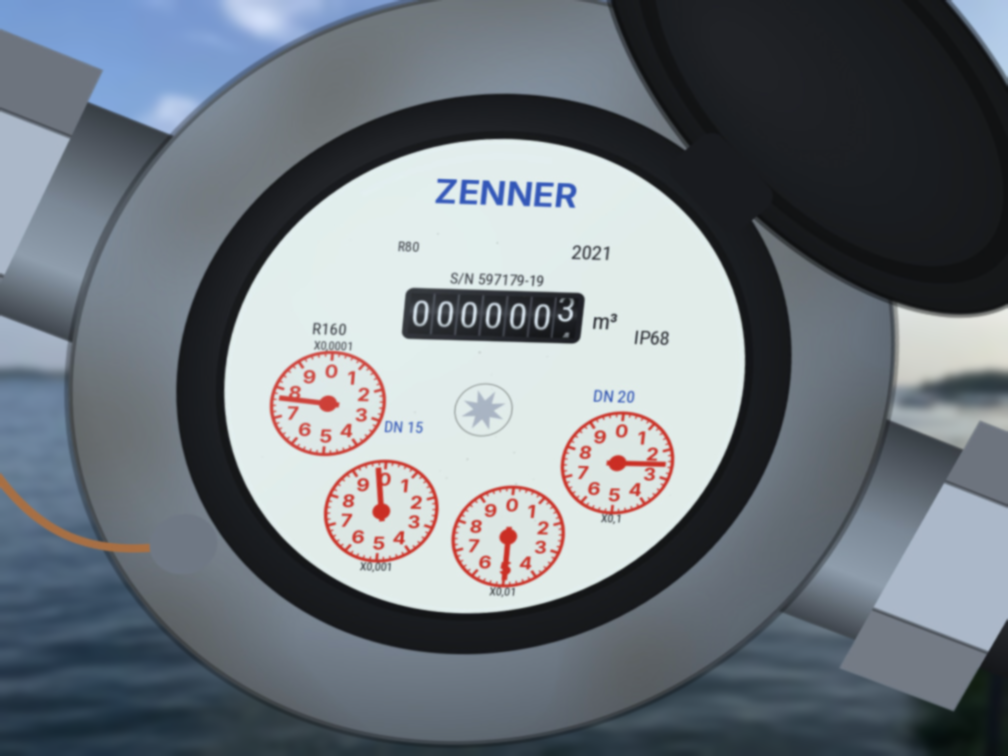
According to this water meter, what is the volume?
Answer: 3.2497 m³
